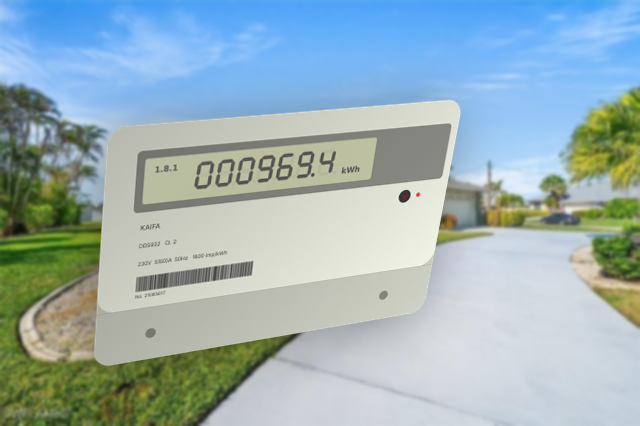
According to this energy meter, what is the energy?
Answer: 969.4 kWh
